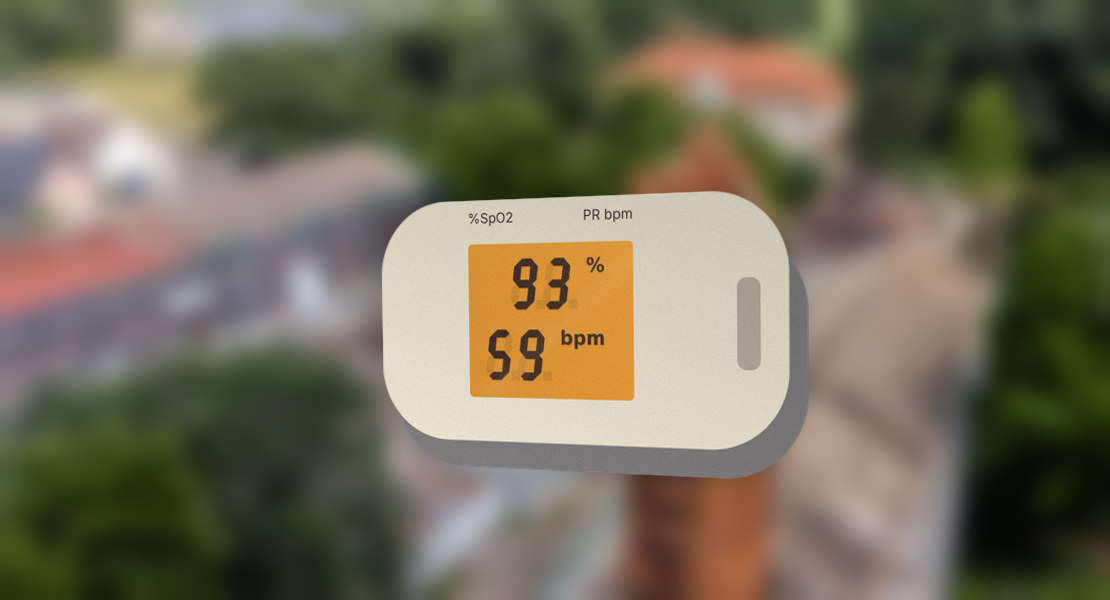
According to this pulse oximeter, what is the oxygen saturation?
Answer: 93 %
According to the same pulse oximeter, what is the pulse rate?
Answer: 59 bpm
